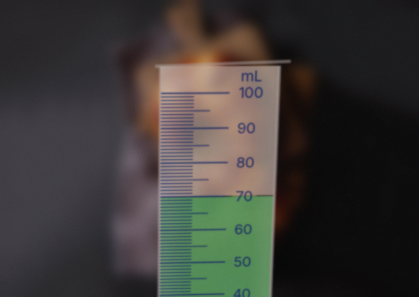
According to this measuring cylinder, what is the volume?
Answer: 70 mL
